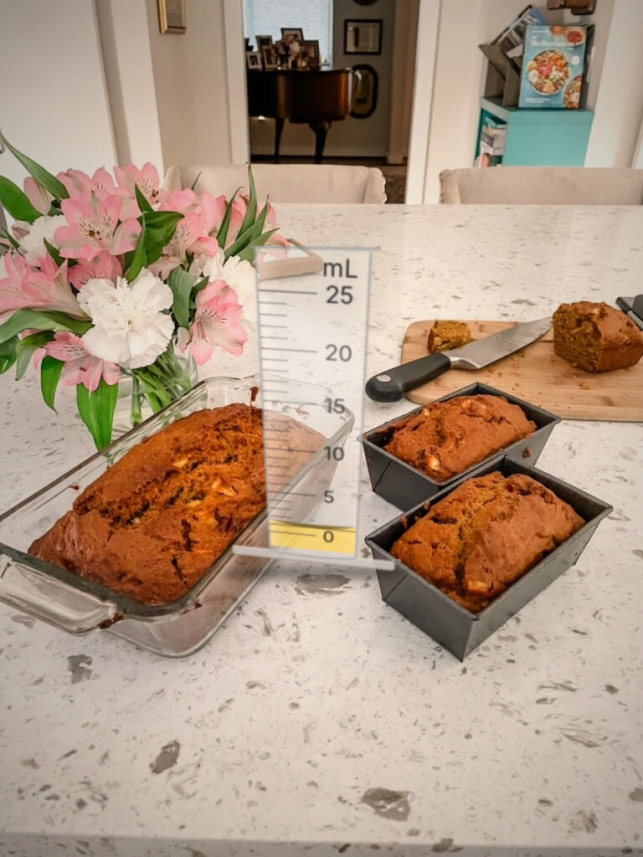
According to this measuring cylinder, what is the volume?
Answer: 1 mL
